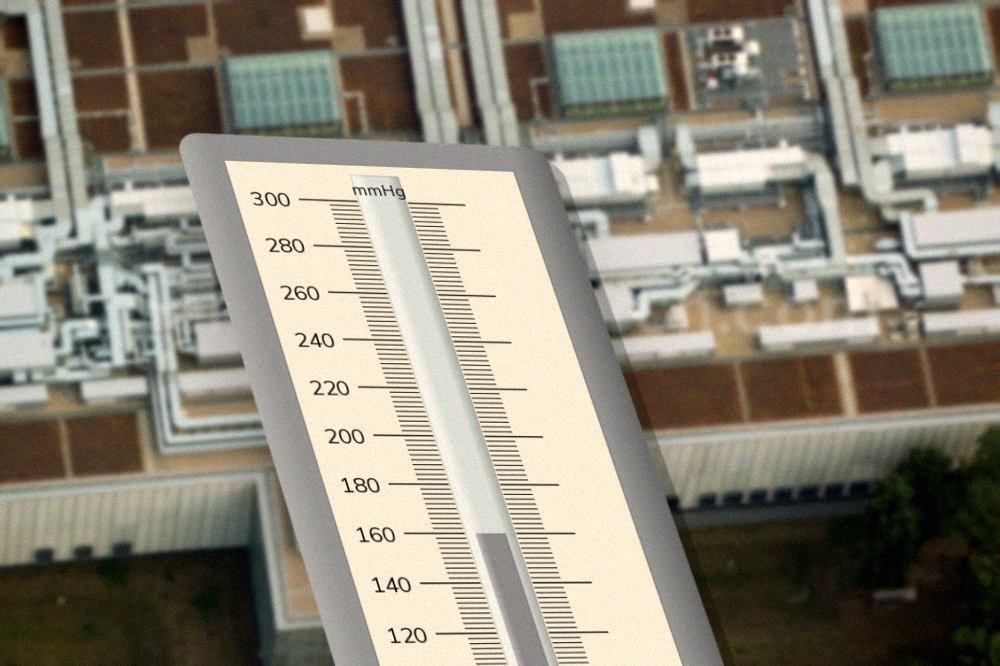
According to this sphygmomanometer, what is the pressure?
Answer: 160 mmHg
